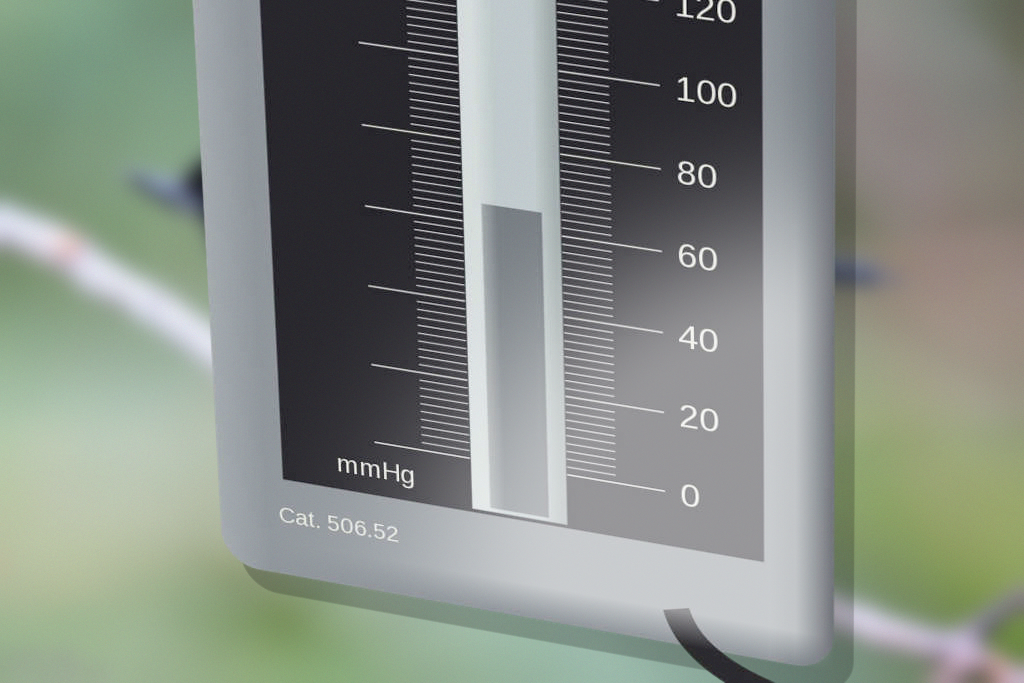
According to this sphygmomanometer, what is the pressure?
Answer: 65 mmHg
